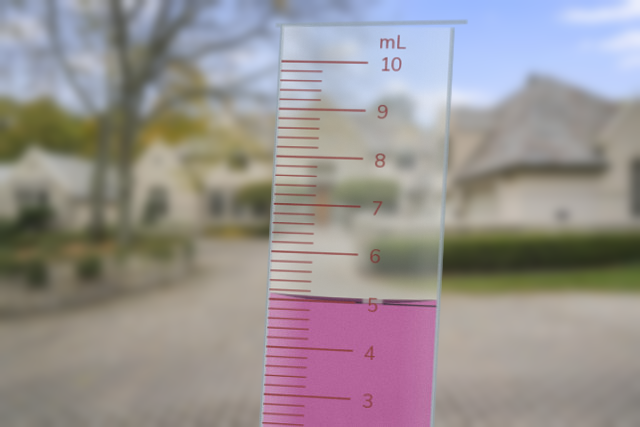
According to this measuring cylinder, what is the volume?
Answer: 5 mL
